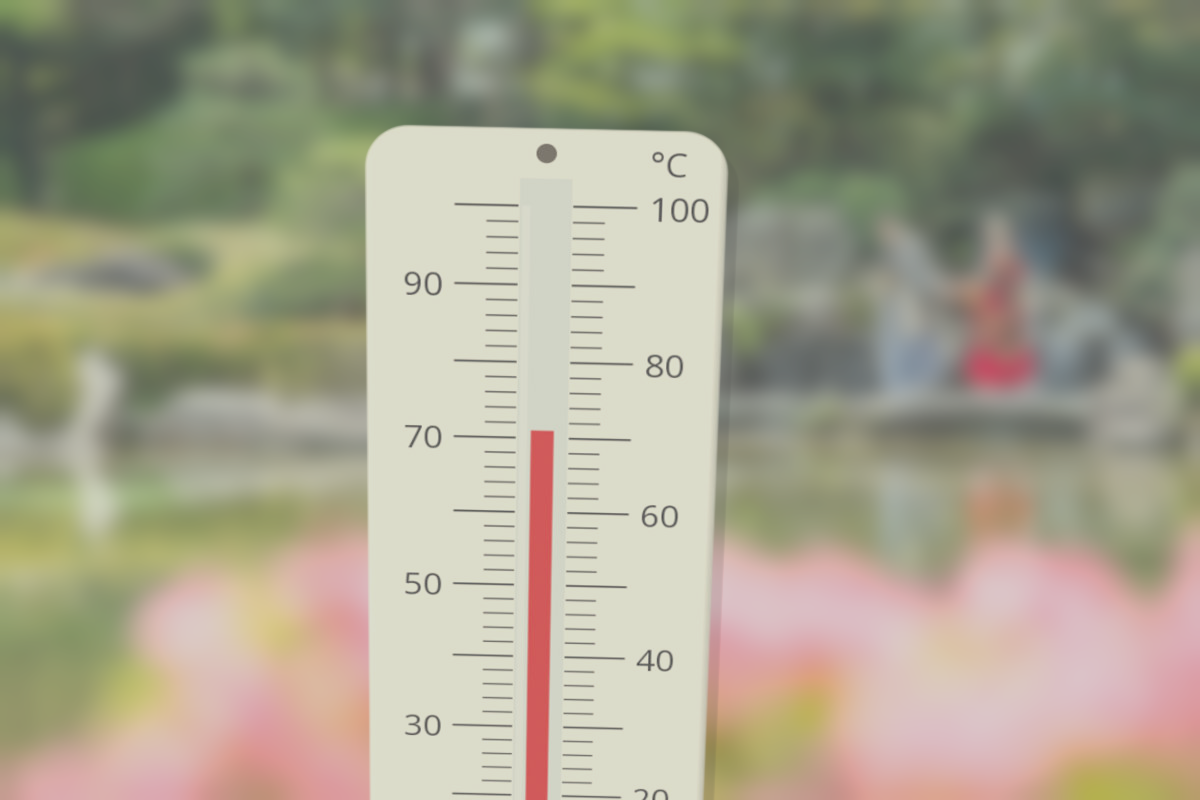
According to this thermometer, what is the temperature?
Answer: 71 °C
